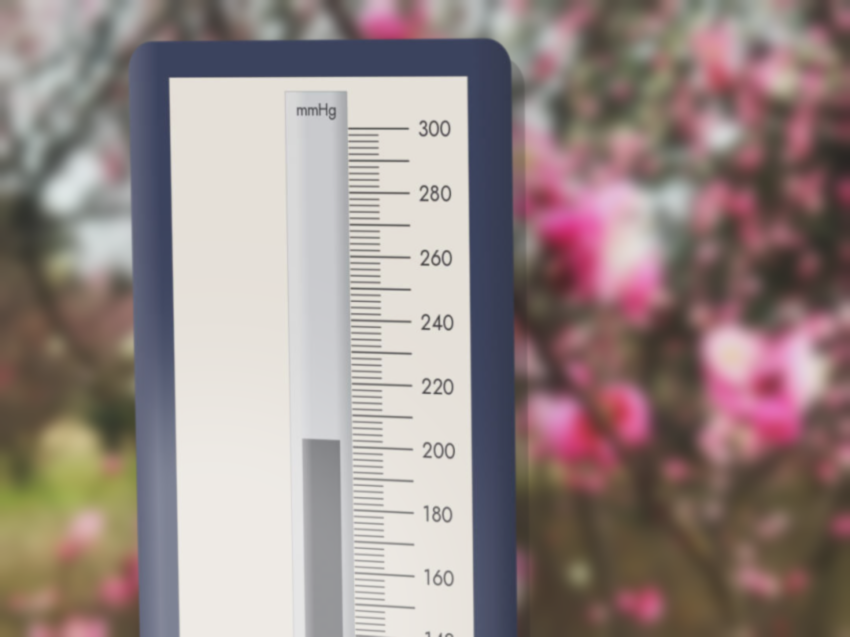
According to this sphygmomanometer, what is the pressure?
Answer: 202 mmHg
